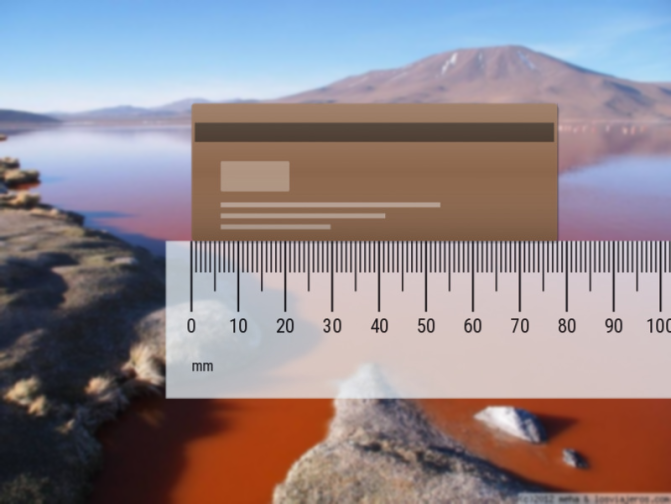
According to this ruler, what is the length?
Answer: 78 mm
